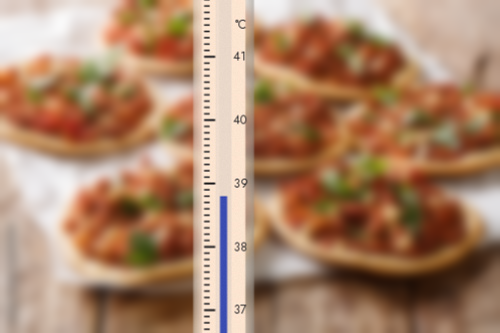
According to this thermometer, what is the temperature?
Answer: 38.8 °C
